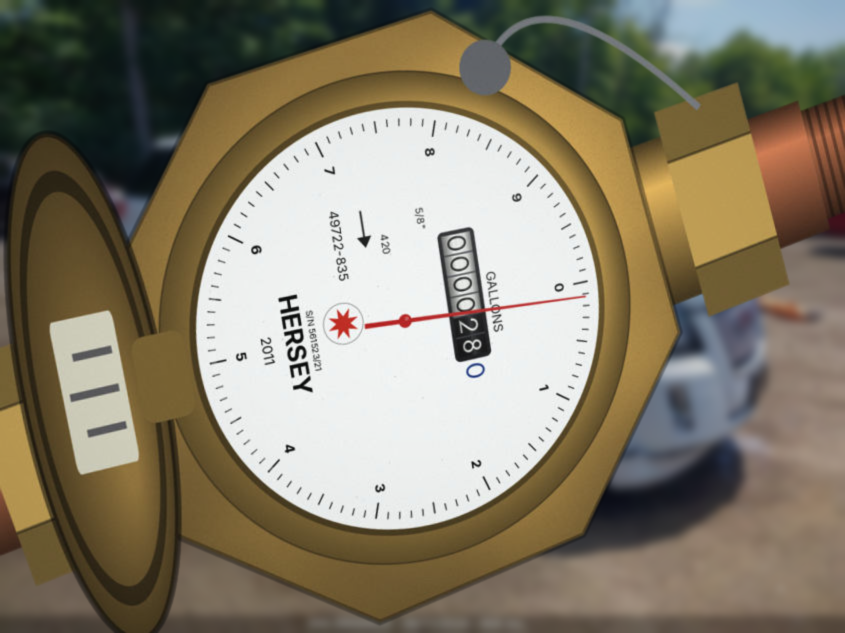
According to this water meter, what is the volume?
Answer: 280.1 gal
